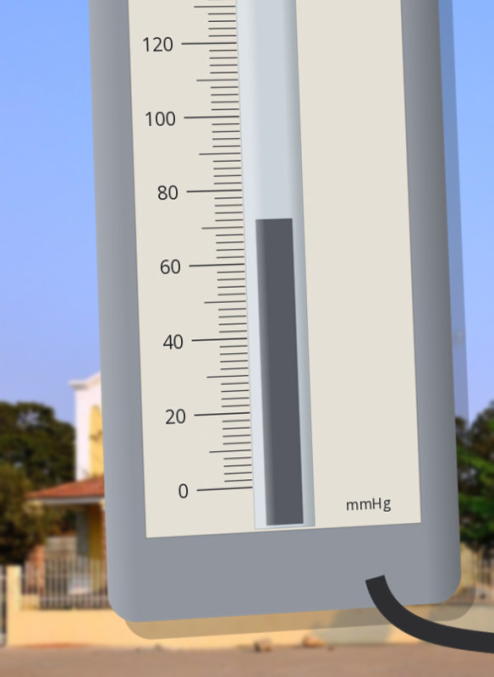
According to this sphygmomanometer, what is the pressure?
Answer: 72 mmHg
